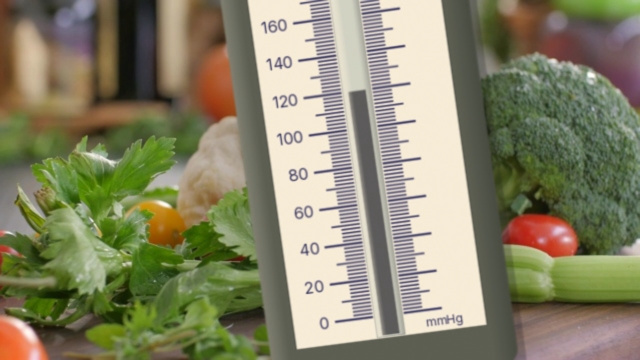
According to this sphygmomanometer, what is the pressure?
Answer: 120 mmHg
